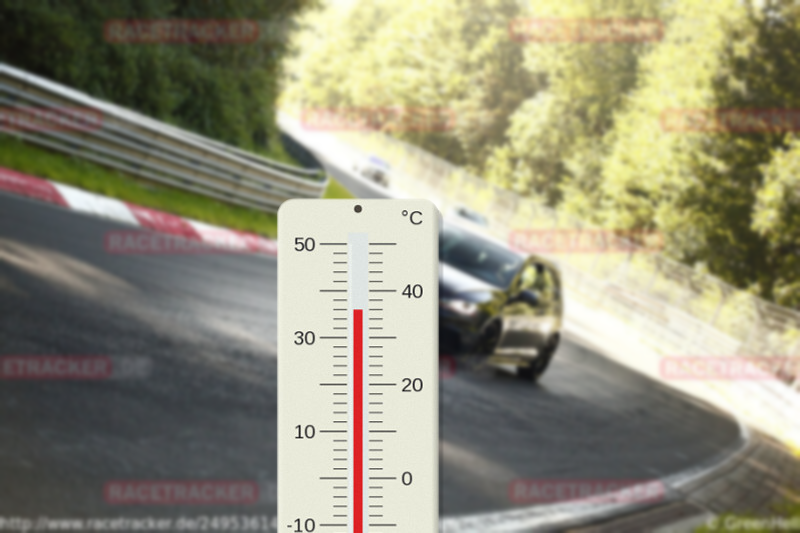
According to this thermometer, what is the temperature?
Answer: 36 °C
